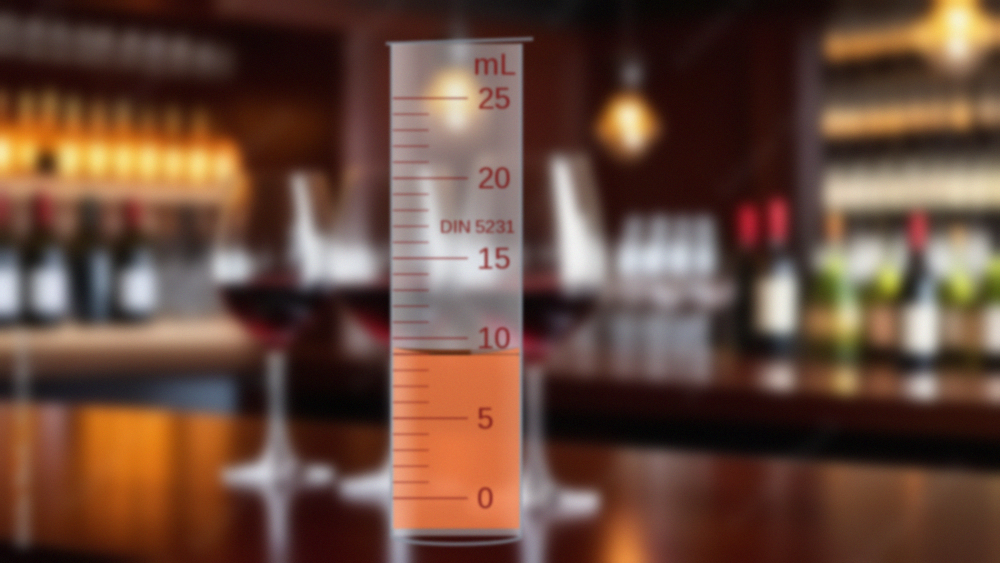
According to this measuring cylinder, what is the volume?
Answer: 9 mL
